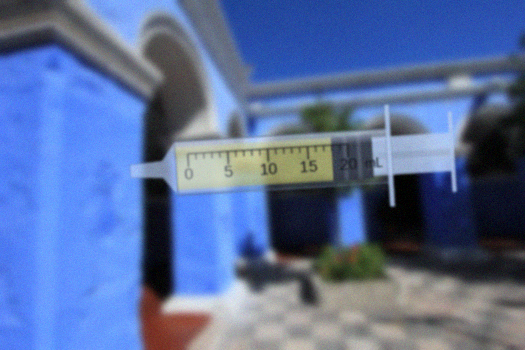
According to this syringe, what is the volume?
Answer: 18 mL
